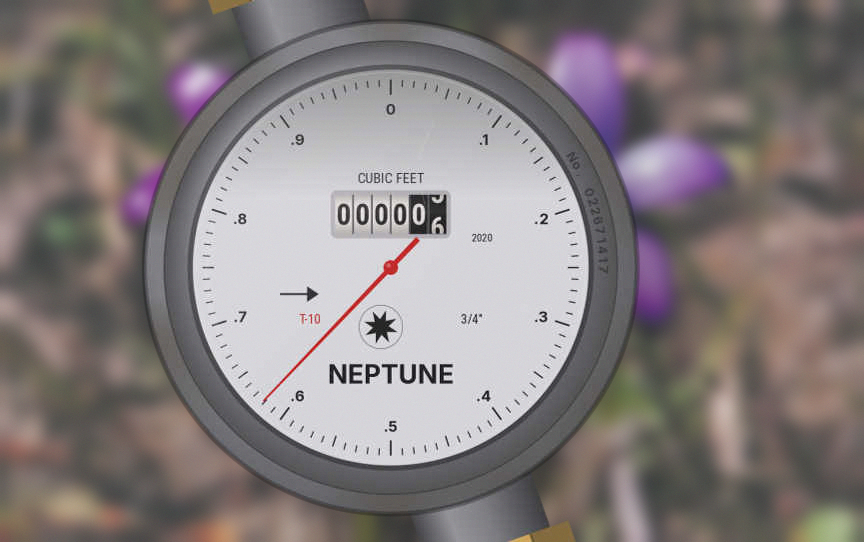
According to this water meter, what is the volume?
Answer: 5.62 ft³
